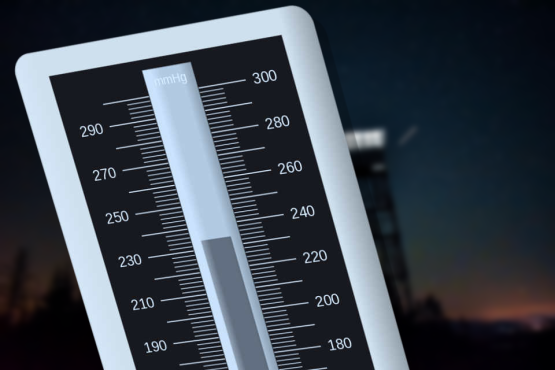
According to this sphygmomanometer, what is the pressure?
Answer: 234 mmHg
